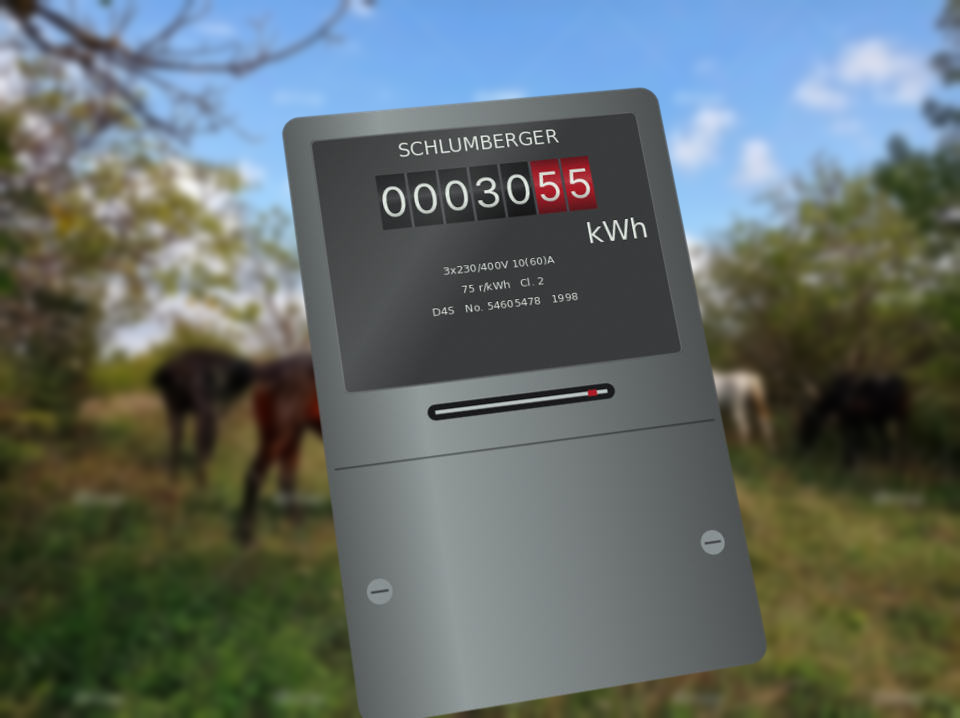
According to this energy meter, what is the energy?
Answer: 30.55 kWh
